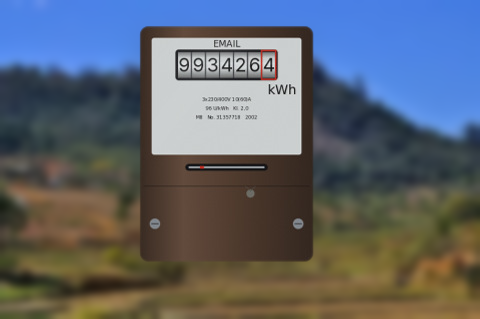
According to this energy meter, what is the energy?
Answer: 993426.4 kWh
